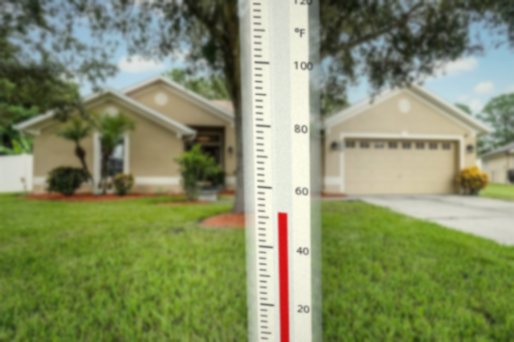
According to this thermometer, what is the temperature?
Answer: 52 °F
